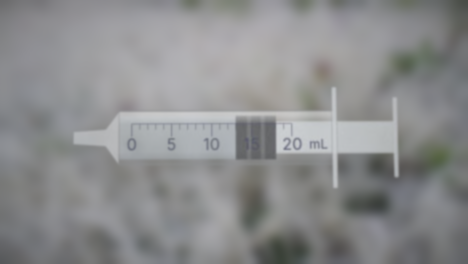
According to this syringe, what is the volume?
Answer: 13 mL
